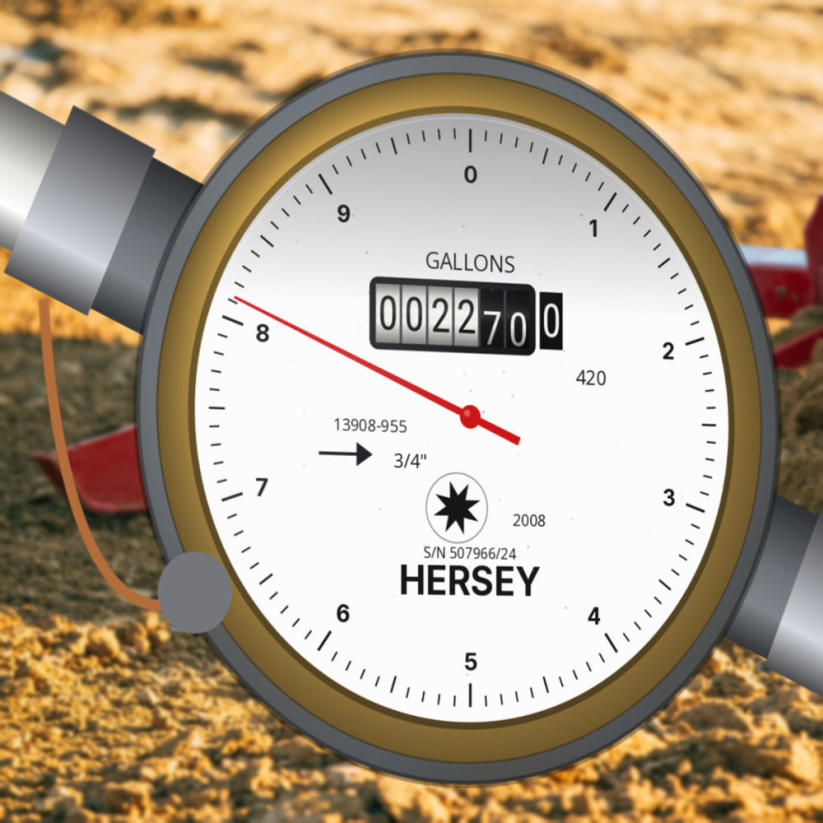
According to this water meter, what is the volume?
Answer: 22698.1 gal
